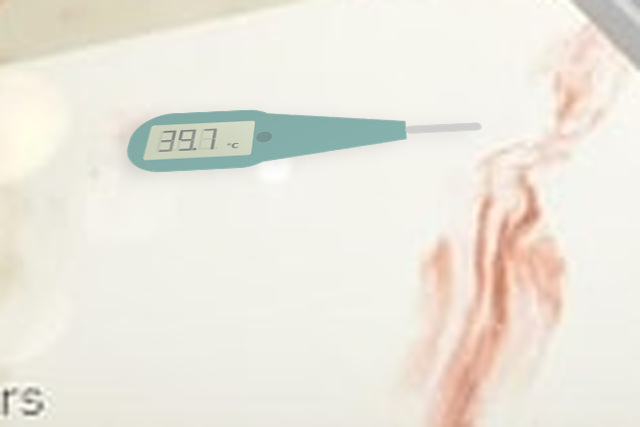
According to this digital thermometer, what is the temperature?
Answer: 39.7 °C
